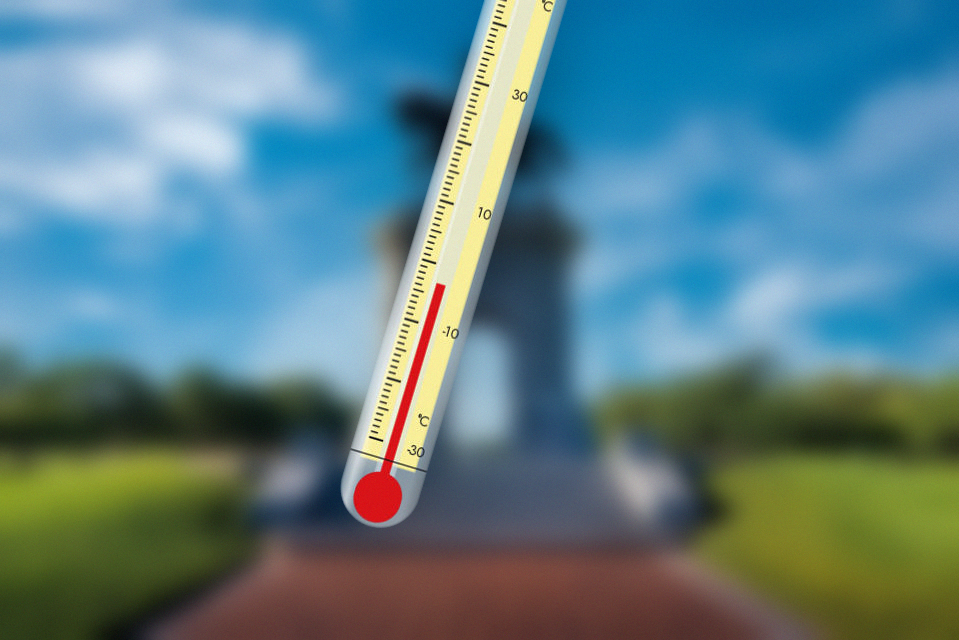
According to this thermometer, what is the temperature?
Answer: -3 °C
